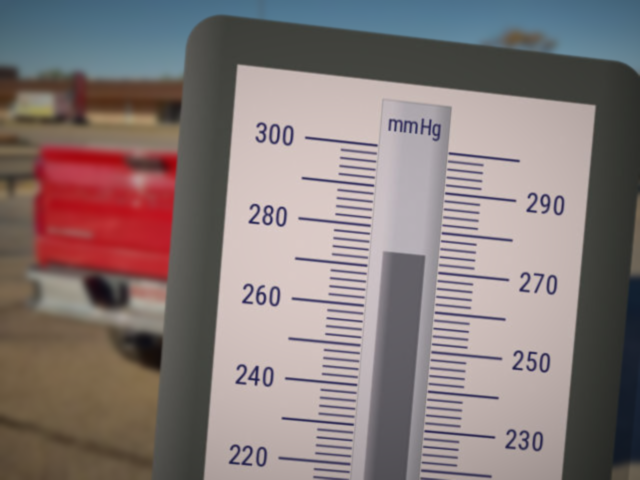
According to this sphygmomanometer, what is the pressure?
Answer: 274 mmHg
